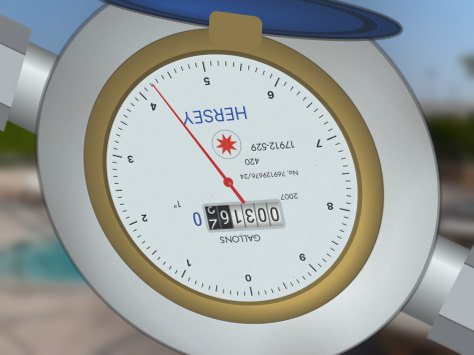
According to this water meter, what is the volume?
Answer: 31624.2 gal
